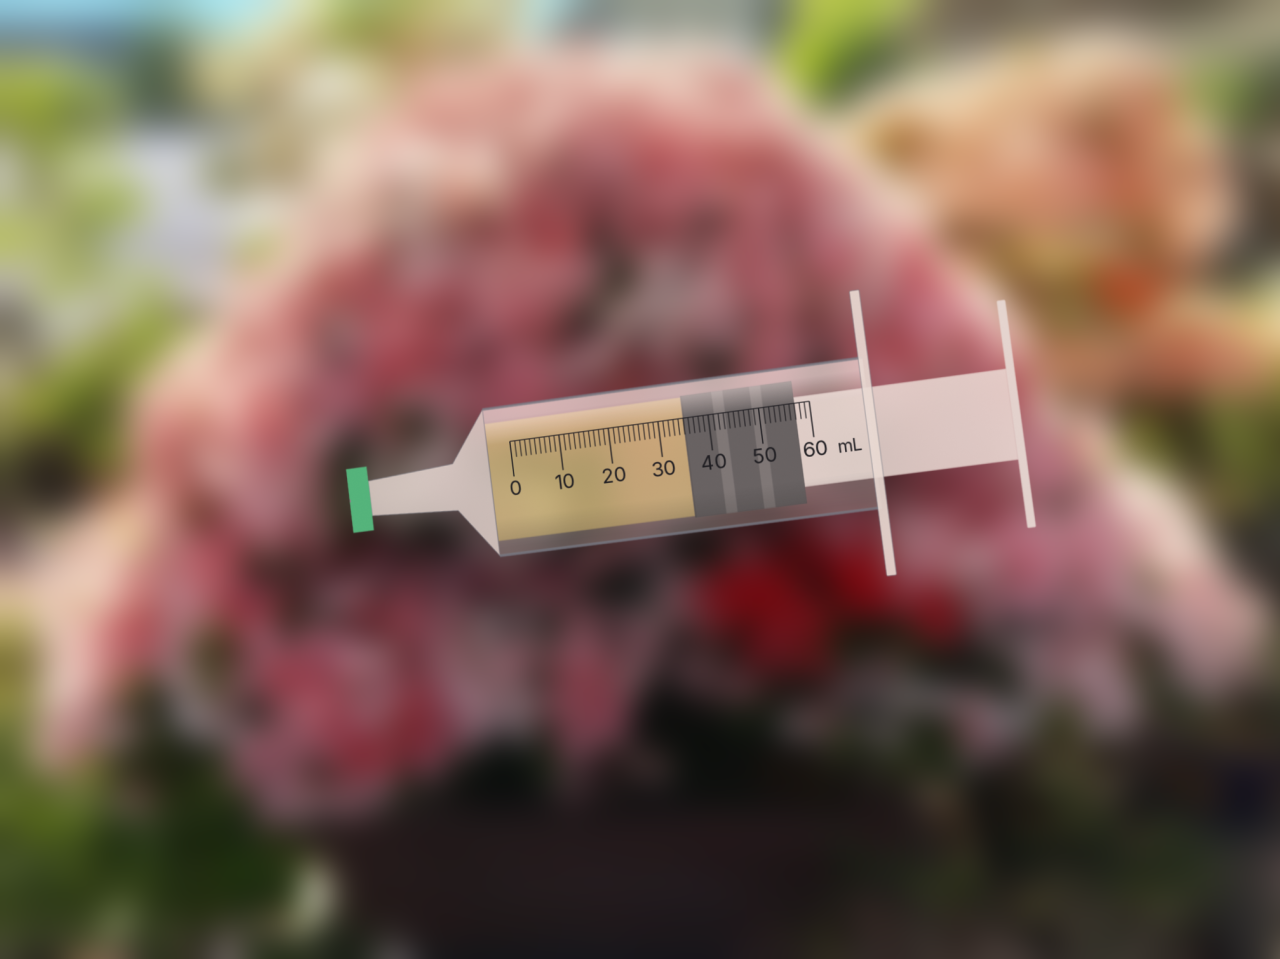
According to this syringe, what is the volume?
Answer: 35 mL
